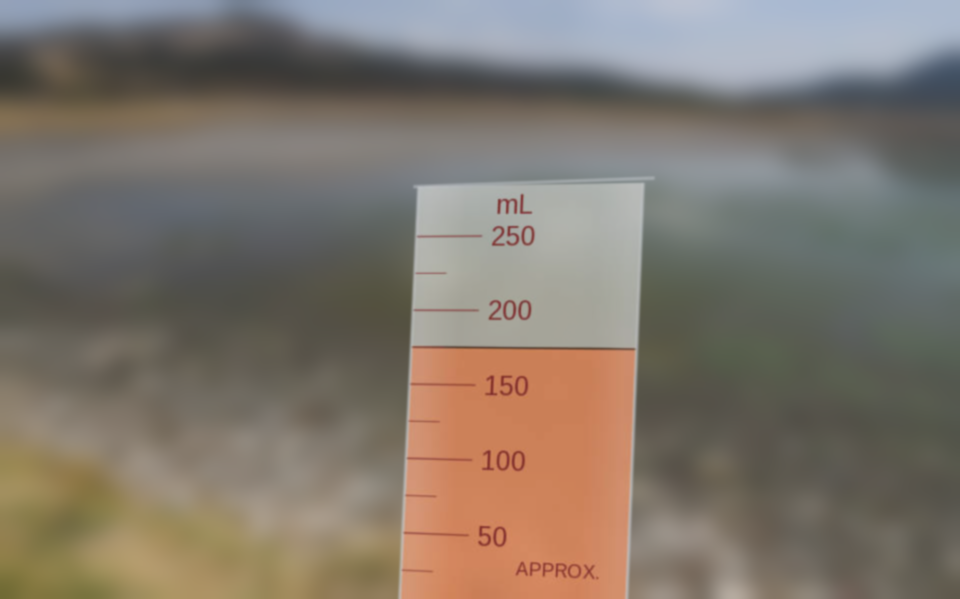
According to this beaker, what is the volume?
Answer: 175 mL
